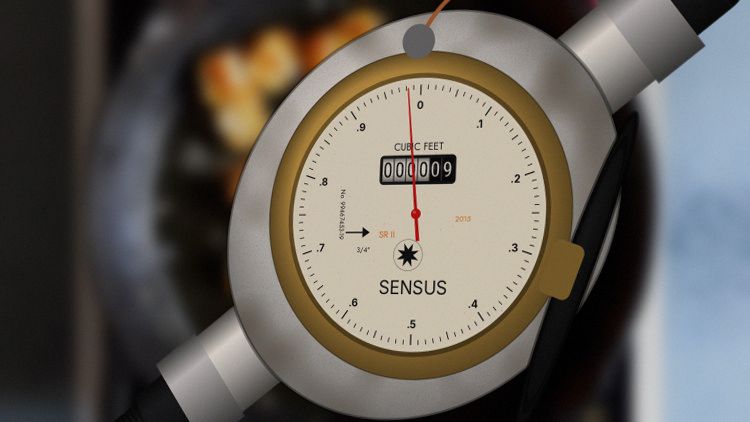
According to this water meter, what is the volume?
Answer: 8.98 ft³
